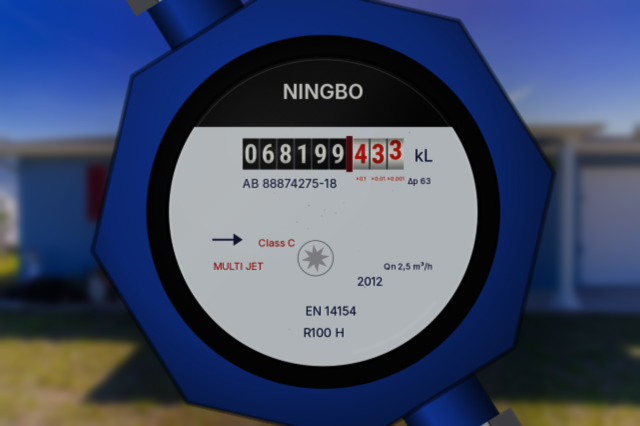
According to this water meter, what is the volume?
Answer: 68199.433 kL
